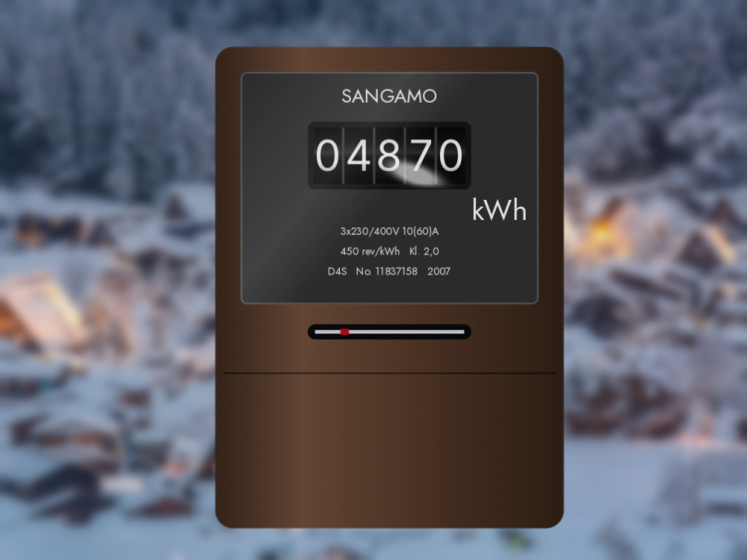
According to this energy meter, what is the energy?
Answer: 4870 kWh
